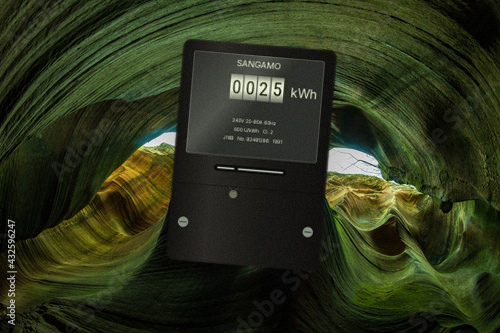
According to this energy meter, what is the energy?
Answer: 25 kWh
